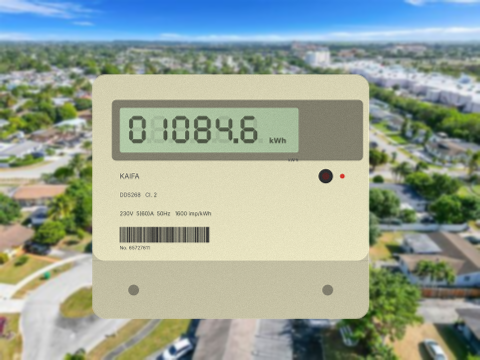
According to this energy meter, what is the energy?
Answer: 1084.6 kWh
